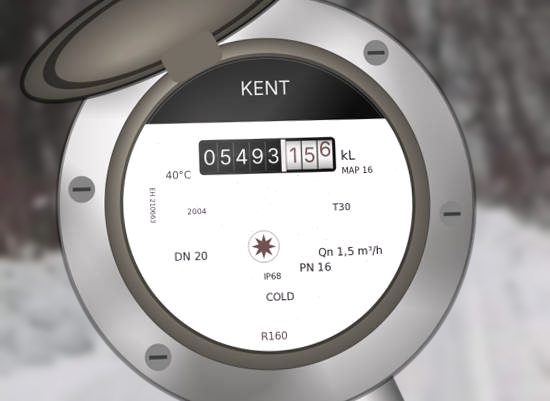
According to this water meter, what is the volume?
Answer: 5493.156 kL
